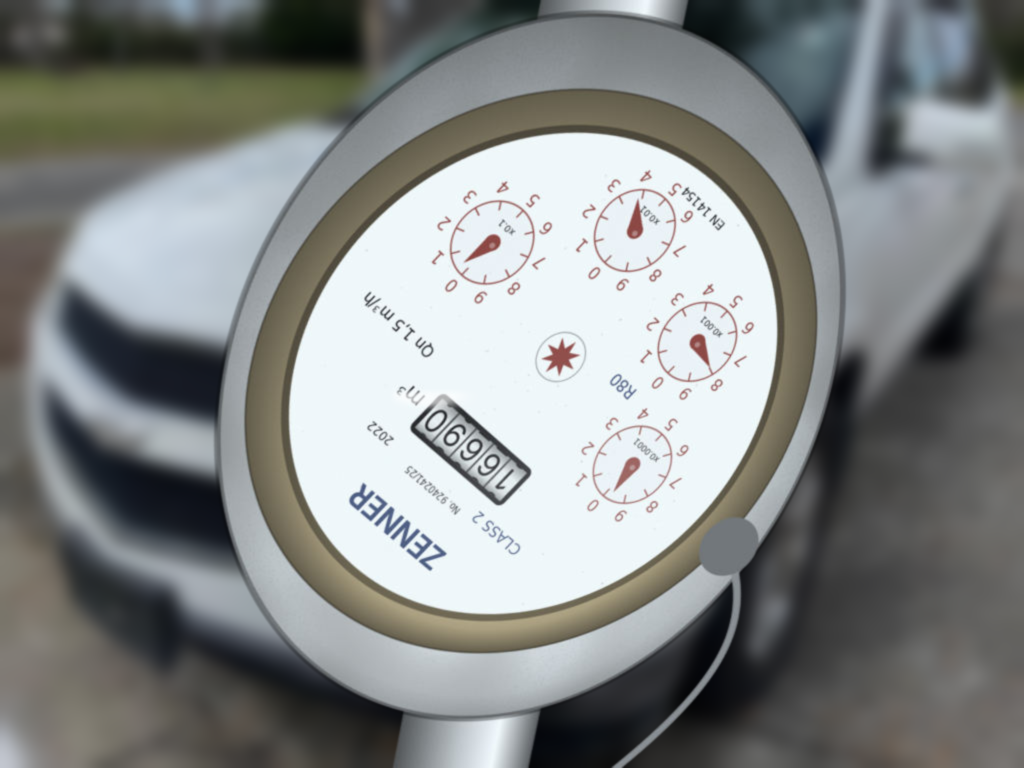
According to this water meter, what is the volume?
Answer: 16690.0379 m³
